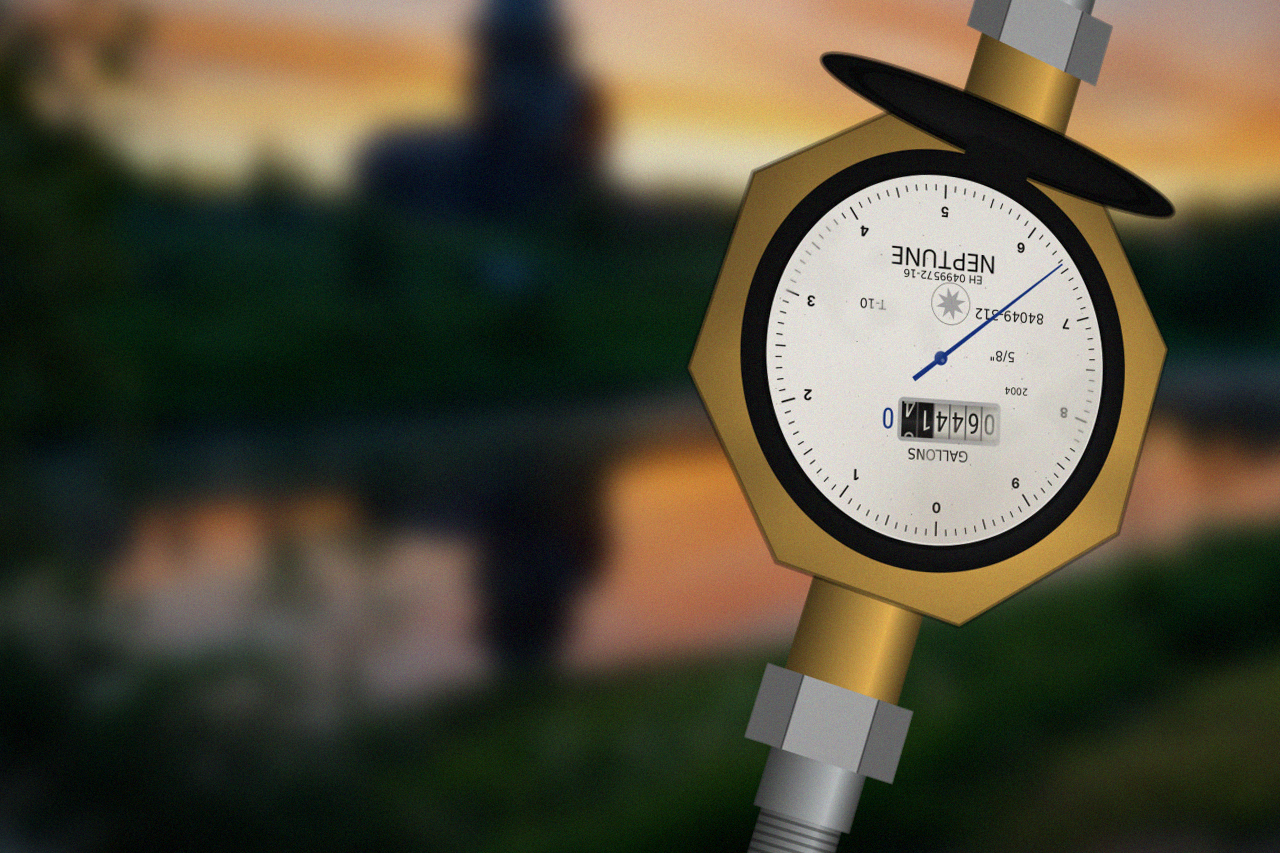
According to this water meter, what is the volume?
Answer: 644136.4 gal
